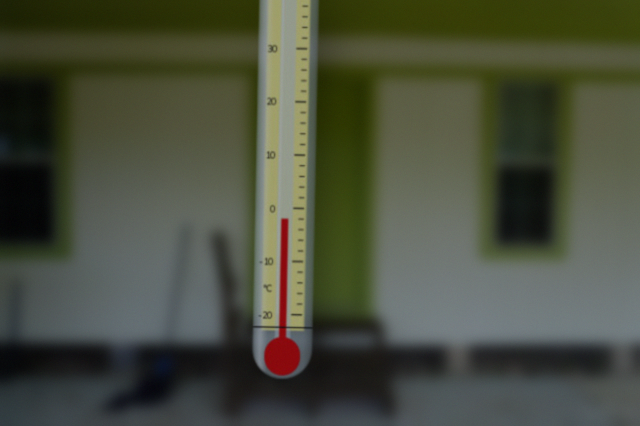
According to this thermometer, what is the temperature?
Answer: -2 °C
